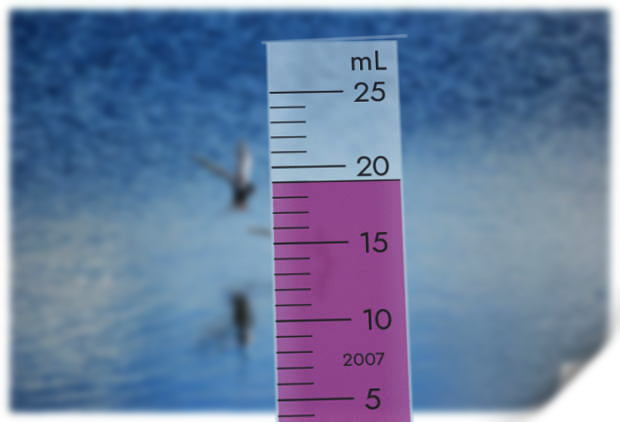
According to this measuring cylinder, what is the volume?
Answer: 19 mL
